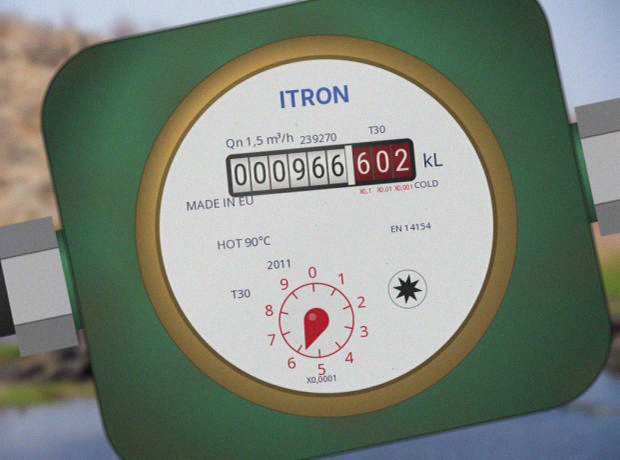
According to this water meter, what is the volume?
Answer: 966.6025 kL
